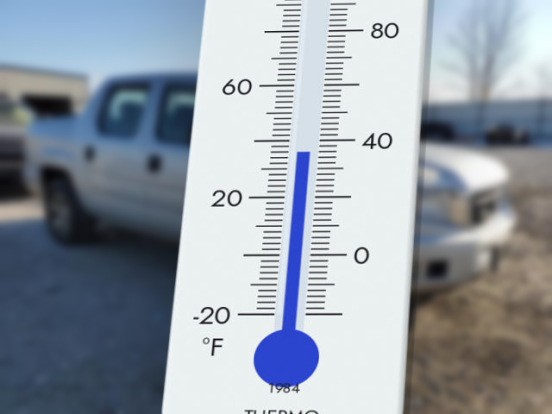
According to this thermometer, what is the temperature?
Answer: 36 °F
